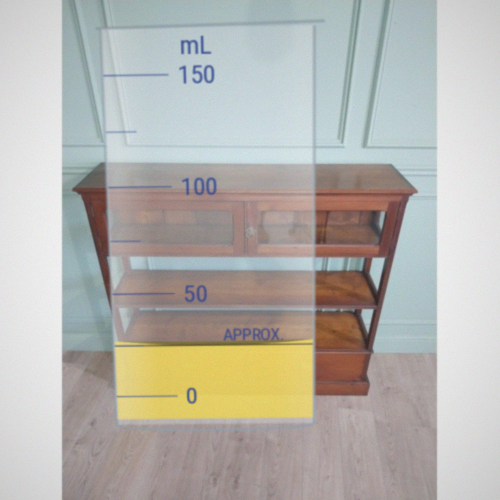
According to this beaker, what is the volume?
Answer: 25 mL
